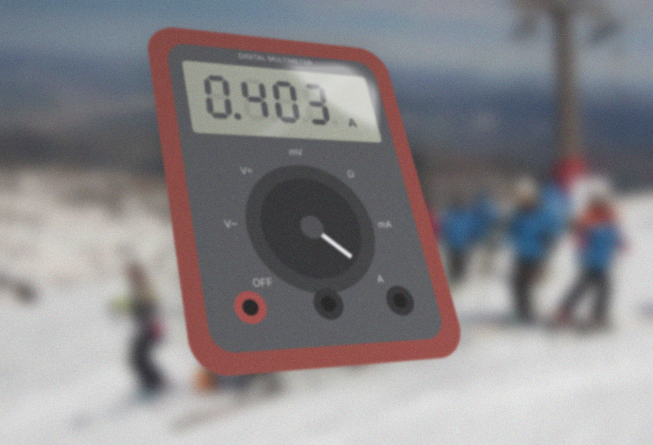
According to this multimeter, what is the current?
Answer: 0.403 A
